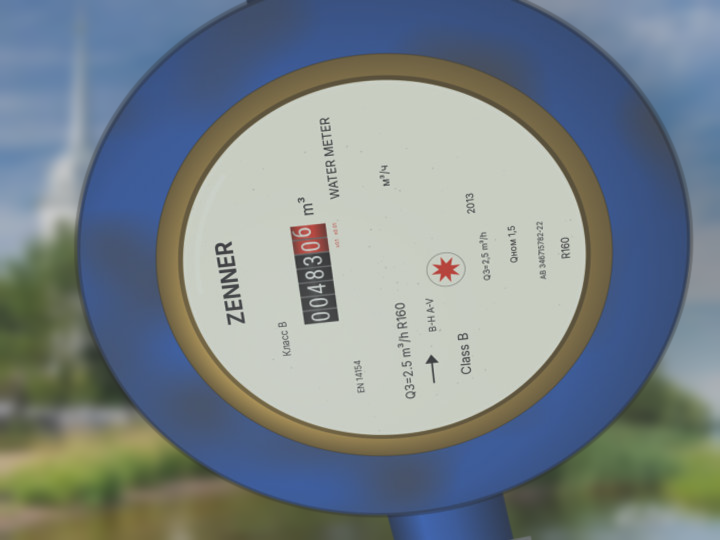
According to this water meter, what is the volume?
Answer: 483.06 m³
